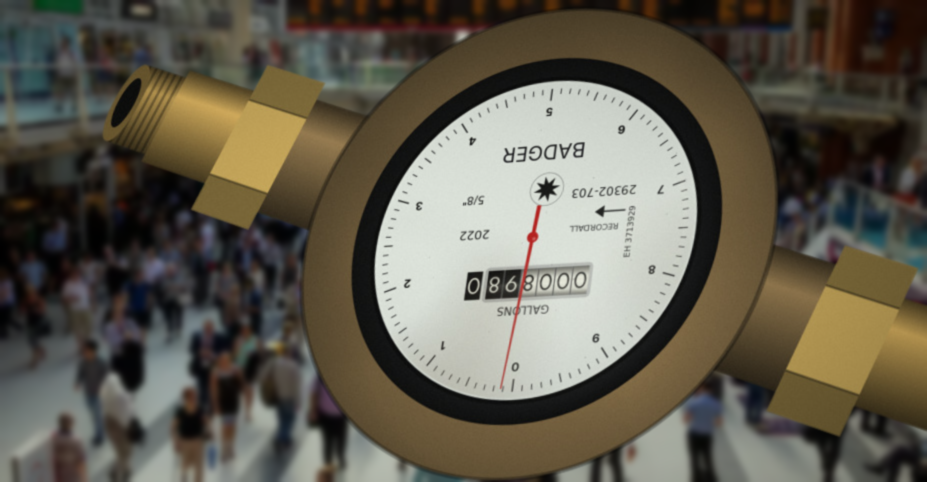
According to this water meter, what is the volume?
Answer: 8980.1 gal
